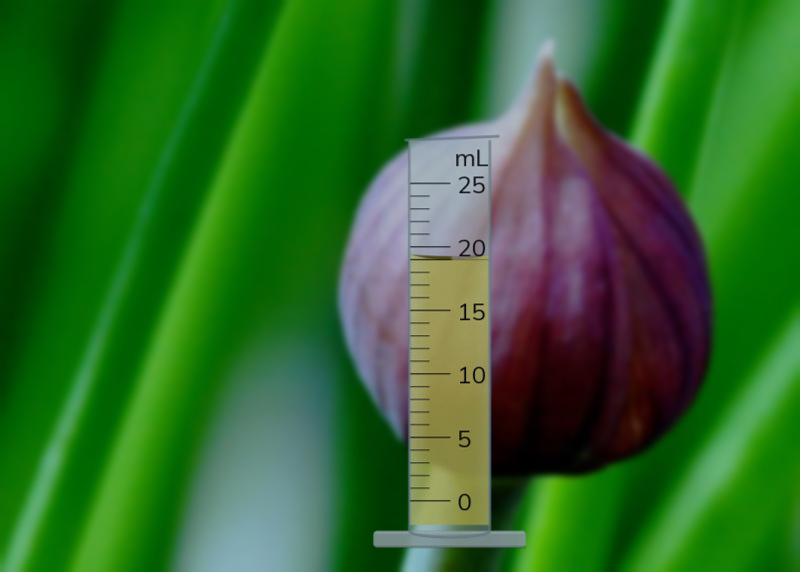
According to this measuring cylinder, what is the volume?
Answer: 19 mL
